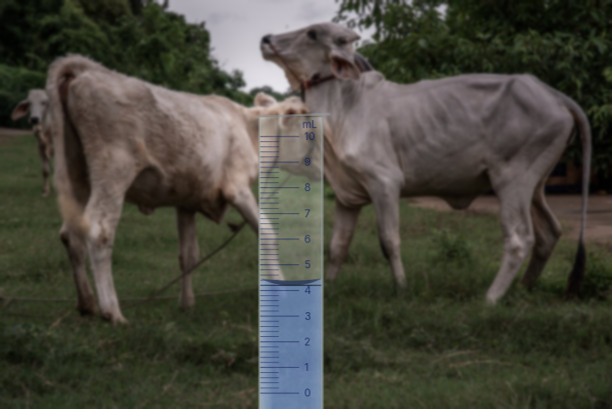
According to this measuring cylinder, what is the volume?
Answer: 4.2 mL
